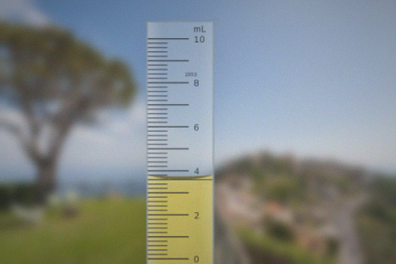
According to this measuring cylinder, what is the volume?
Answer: 3.6 mL
